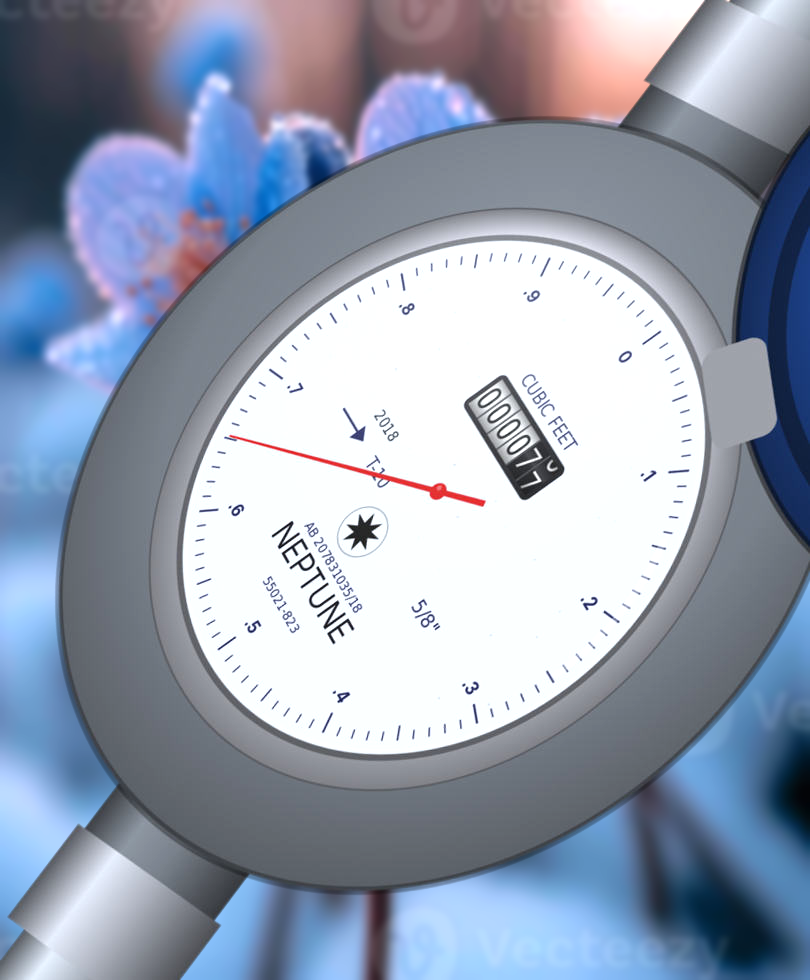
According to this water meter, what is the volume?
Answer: 76.65 ft³
